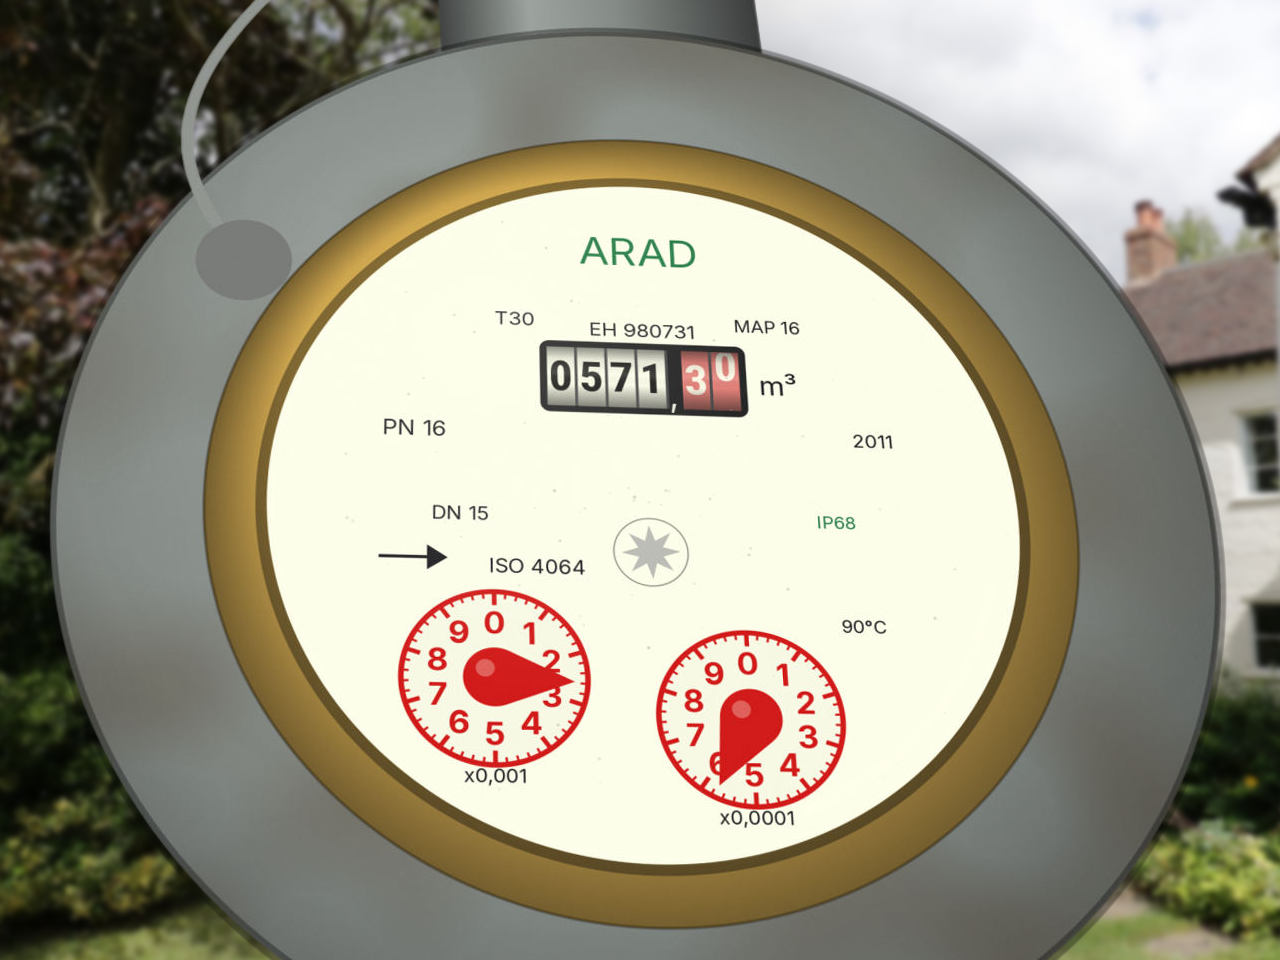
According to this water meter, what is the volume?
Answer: 571.3025 m³
